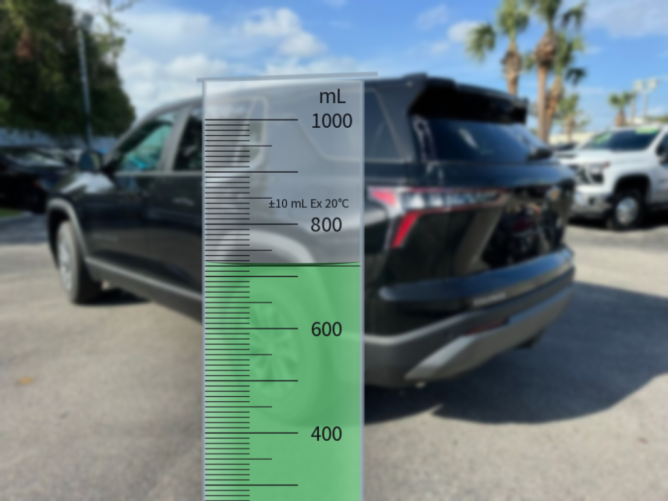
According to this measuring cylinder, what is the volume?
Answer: 720 mL
